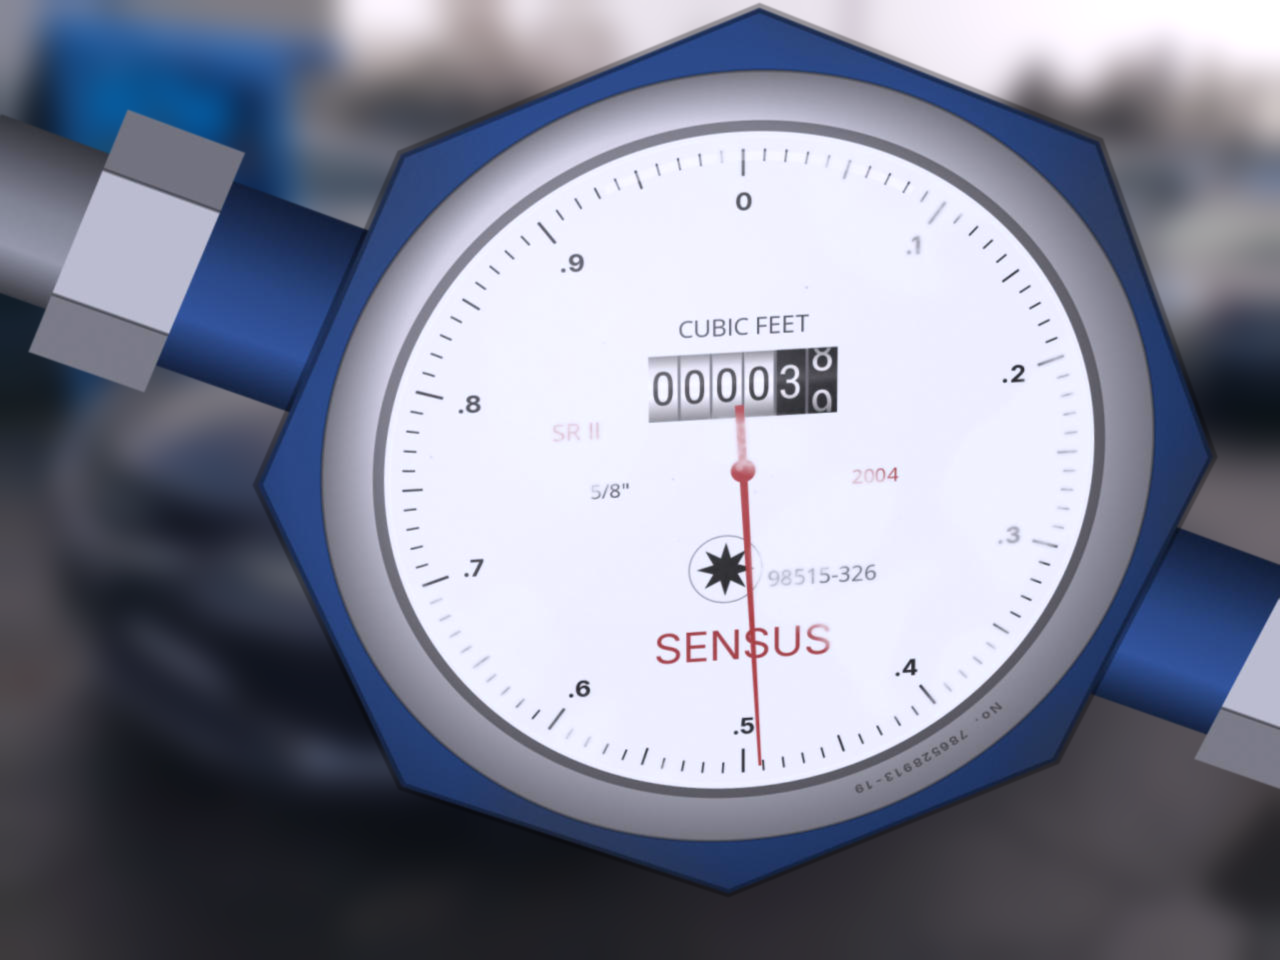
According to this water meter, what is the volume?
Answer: 38.49 ft³
